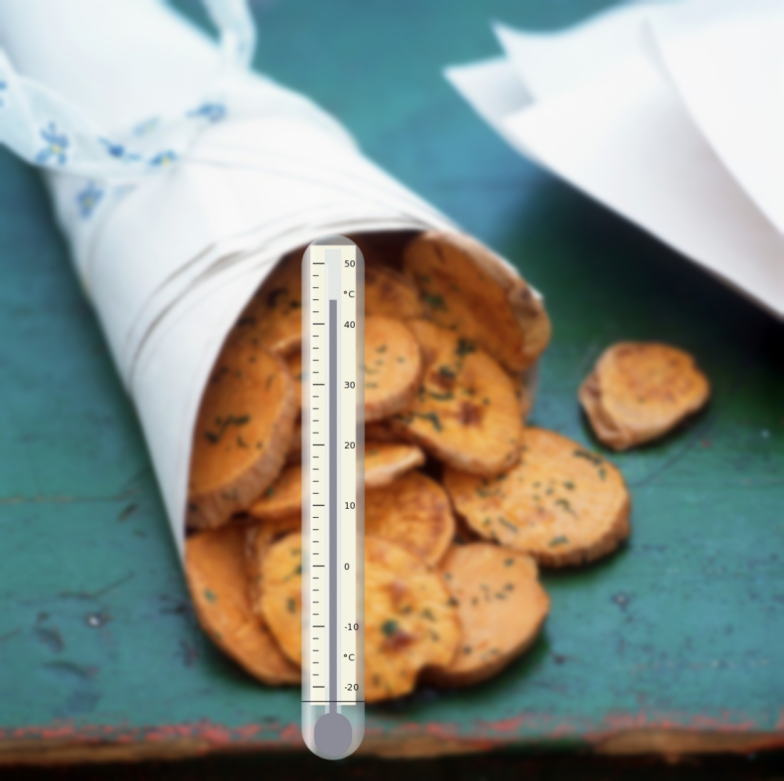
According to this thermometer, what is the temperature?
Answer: 44 °C
